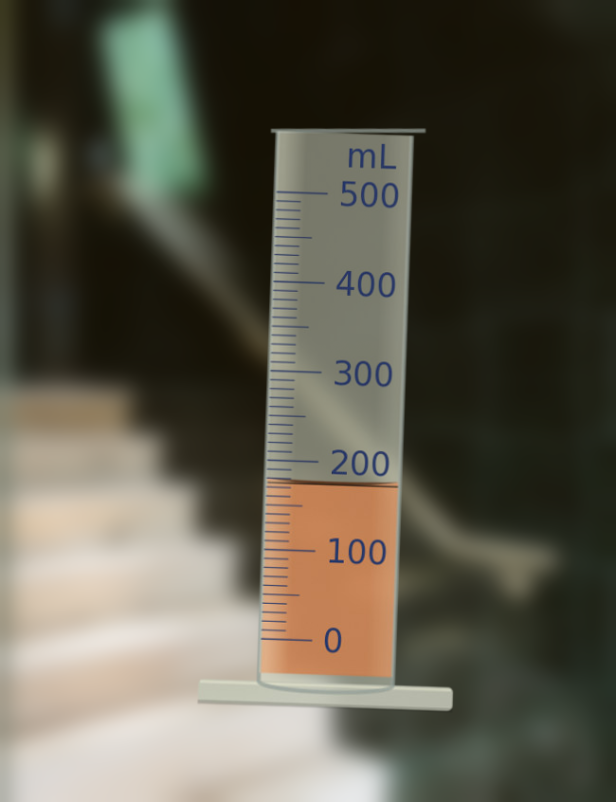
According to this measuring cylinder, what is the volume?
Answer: 175 mL
